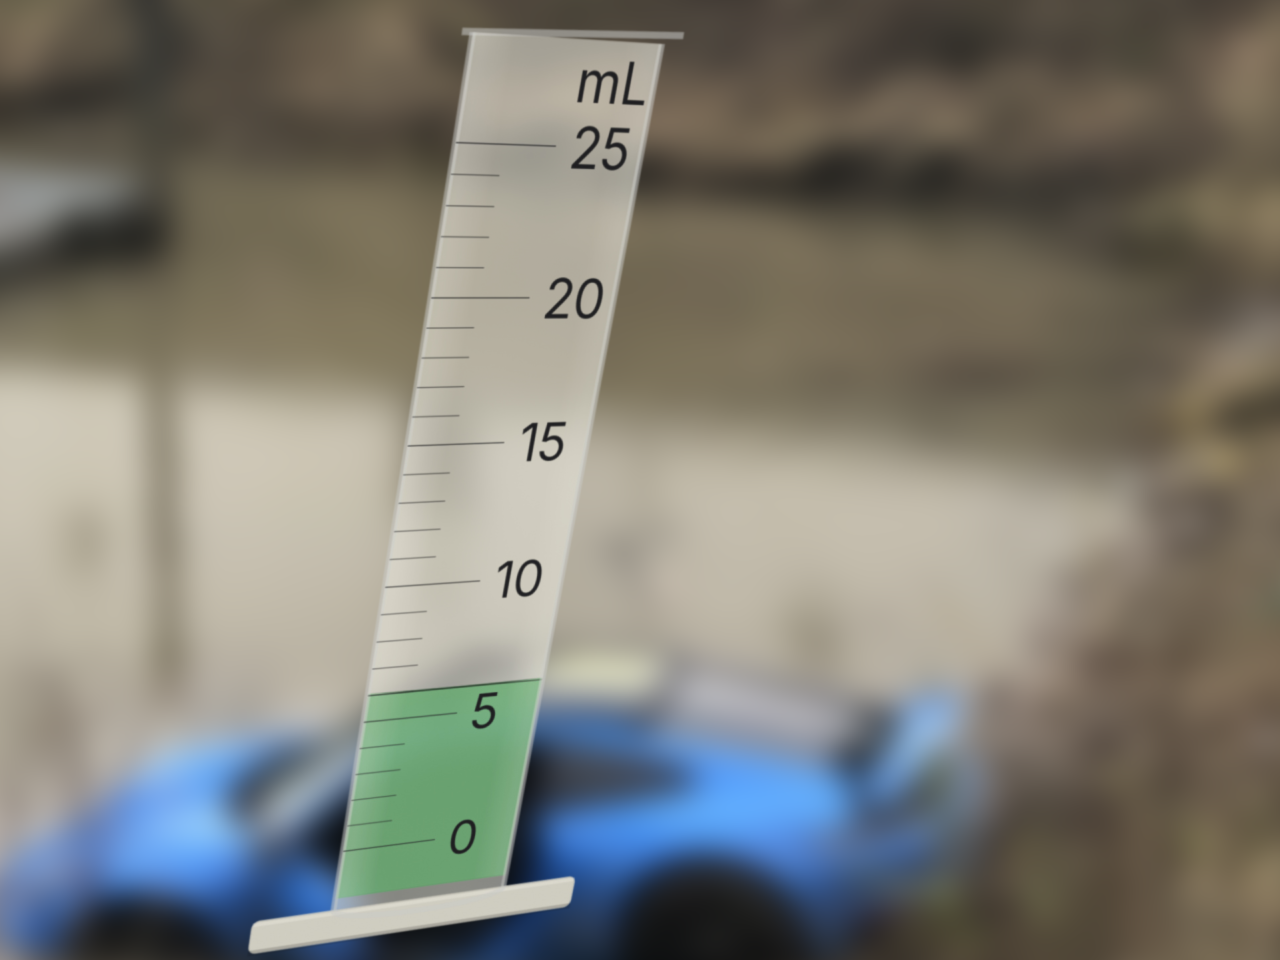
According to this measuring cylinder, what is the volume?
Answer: 6 mL
